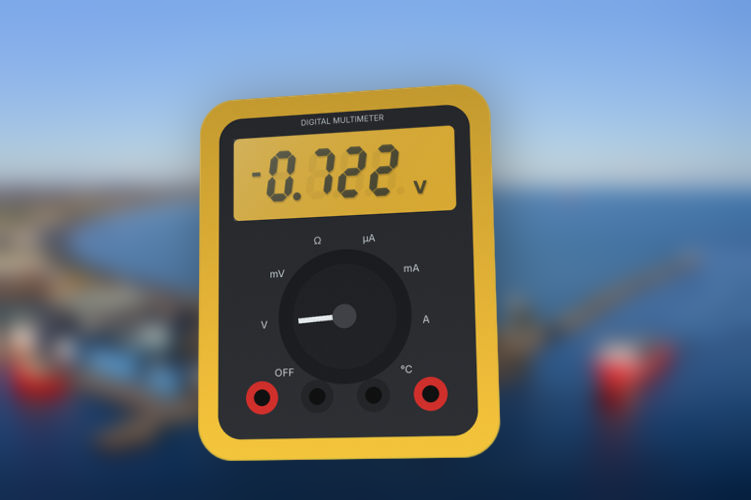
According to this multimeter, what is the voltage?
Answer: -0.722 V
